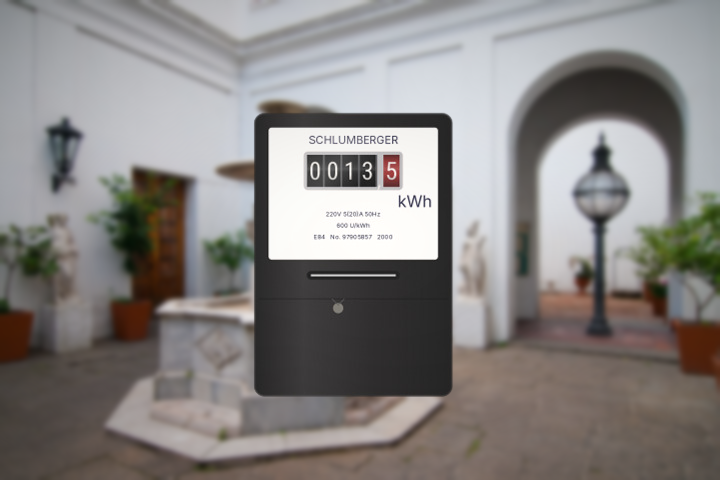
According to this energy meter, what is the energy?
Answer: 13.5 kWh
